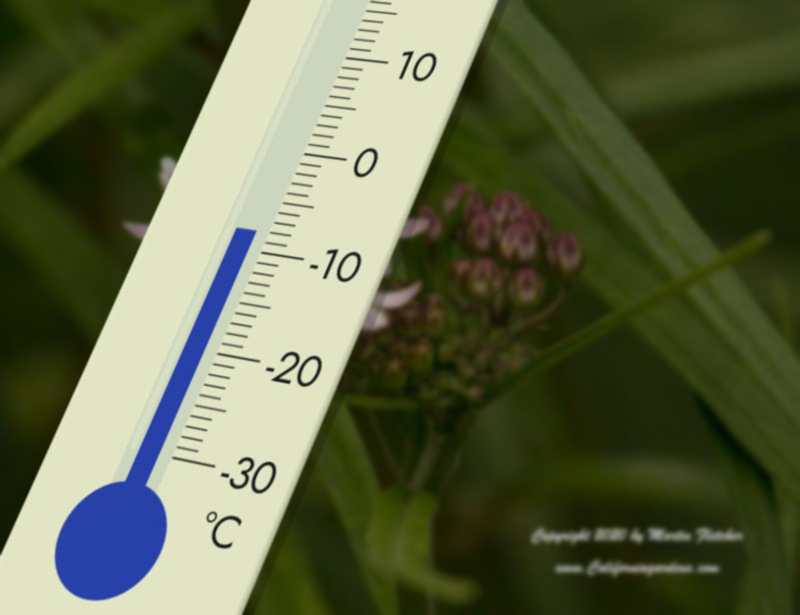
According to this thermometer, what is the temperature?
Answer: -8 °C
